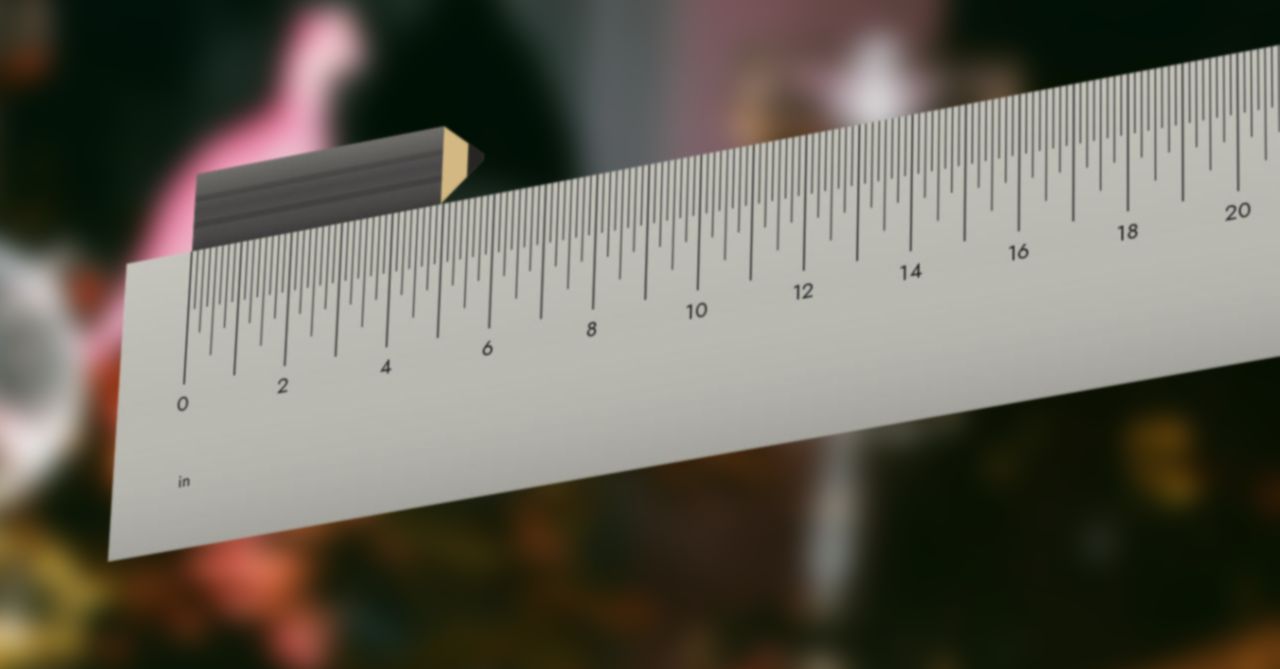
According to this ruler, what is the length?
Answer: 5.75 in
